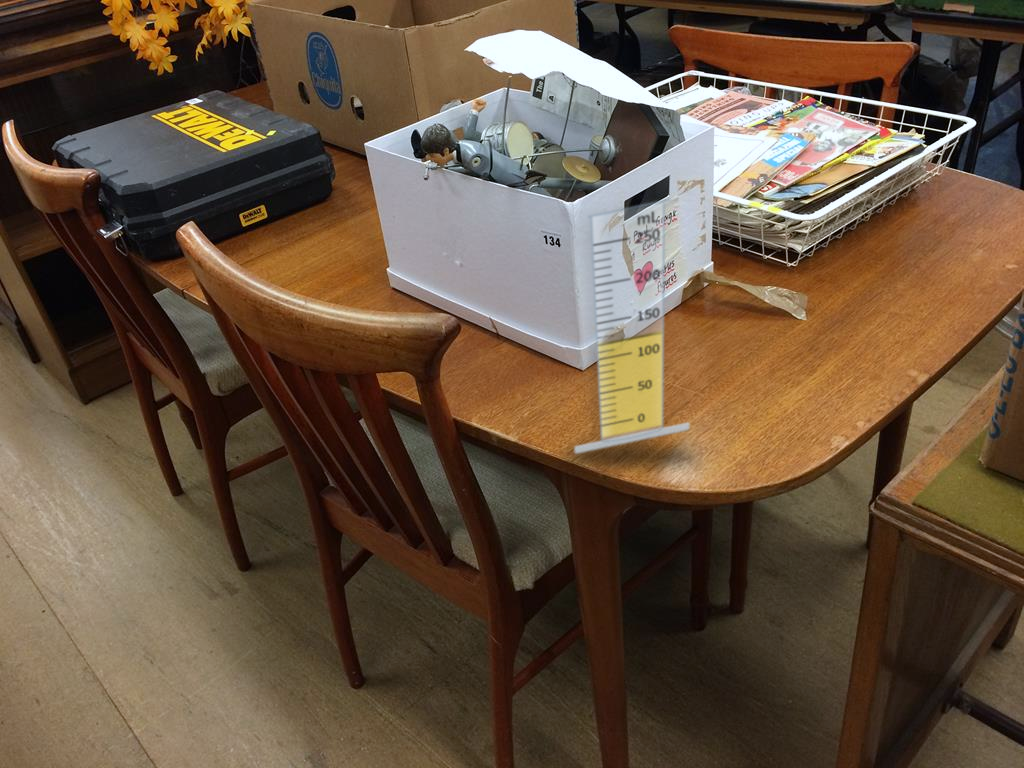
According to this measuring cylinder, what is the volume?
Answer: 120 mL
